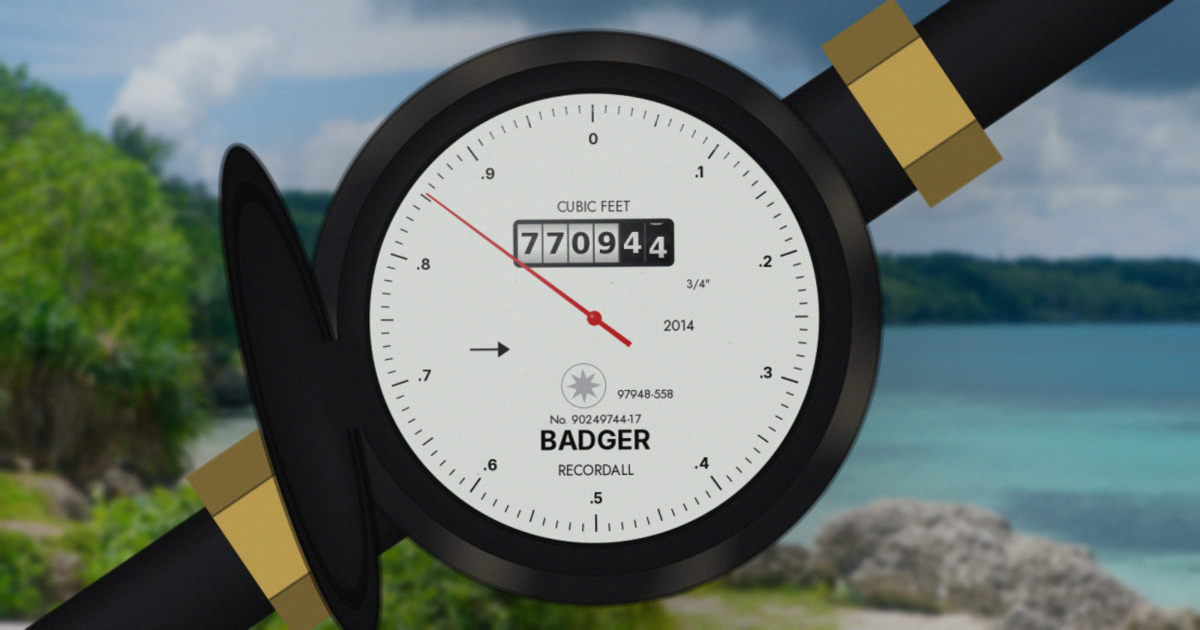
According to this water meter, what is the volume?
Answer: 770943.85 ft³
